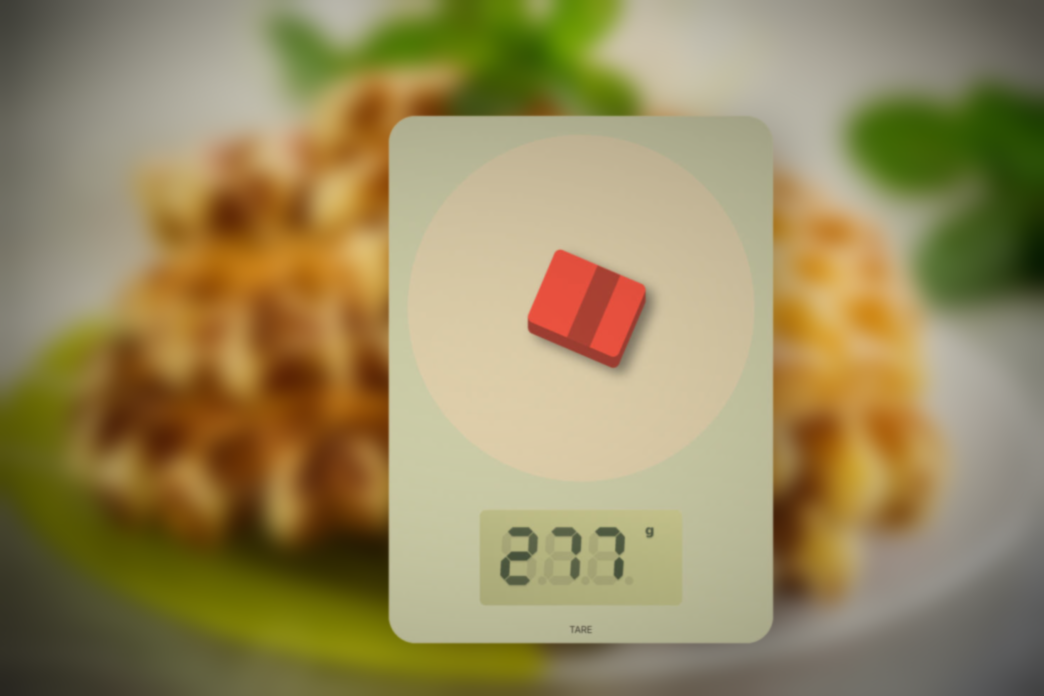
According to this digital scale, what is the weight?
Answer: 277 g
